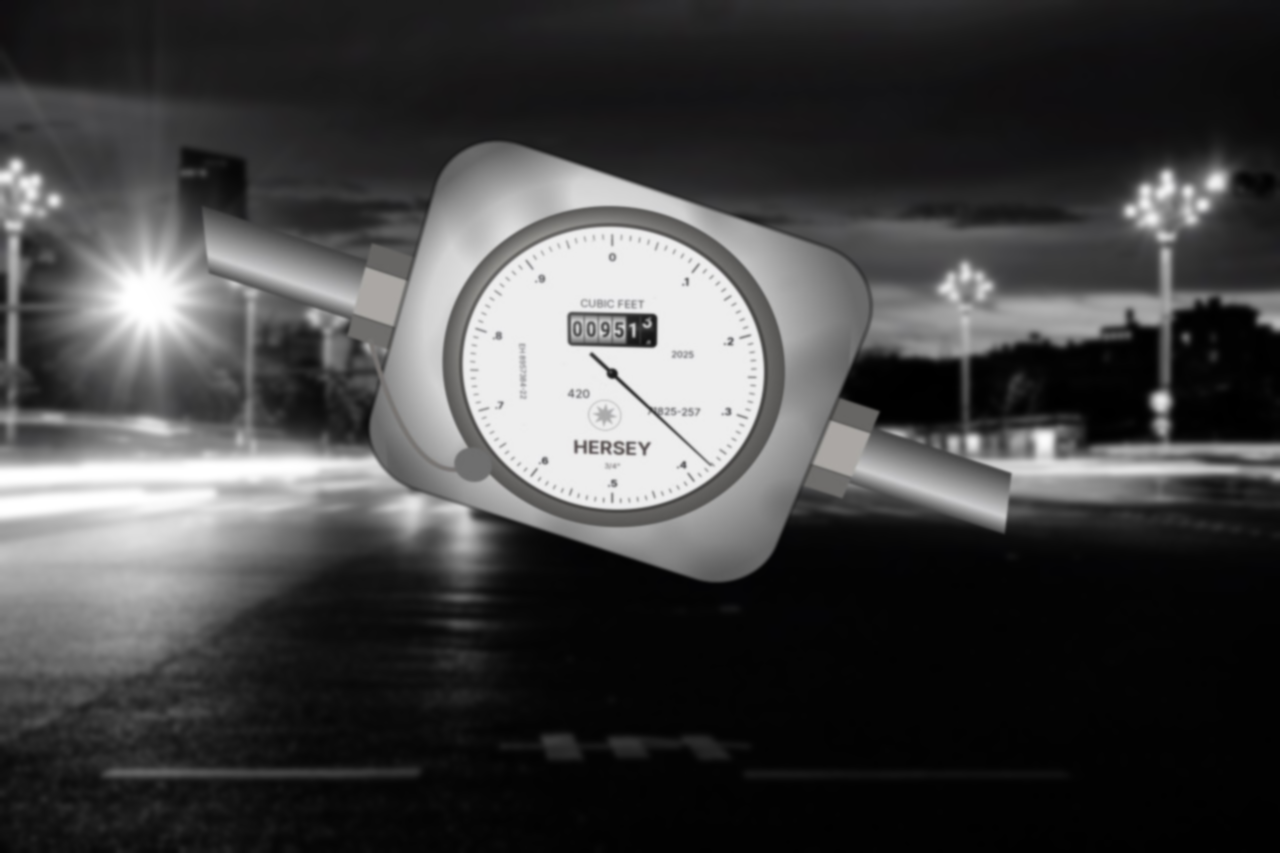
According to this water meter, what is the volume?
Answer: 9513.37 ft³
